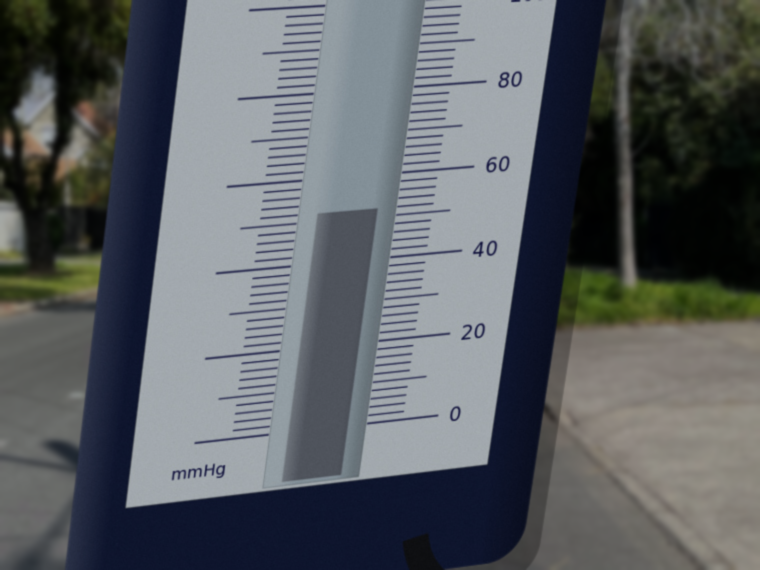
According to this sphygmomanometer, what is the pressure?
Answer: 52 mmHg
